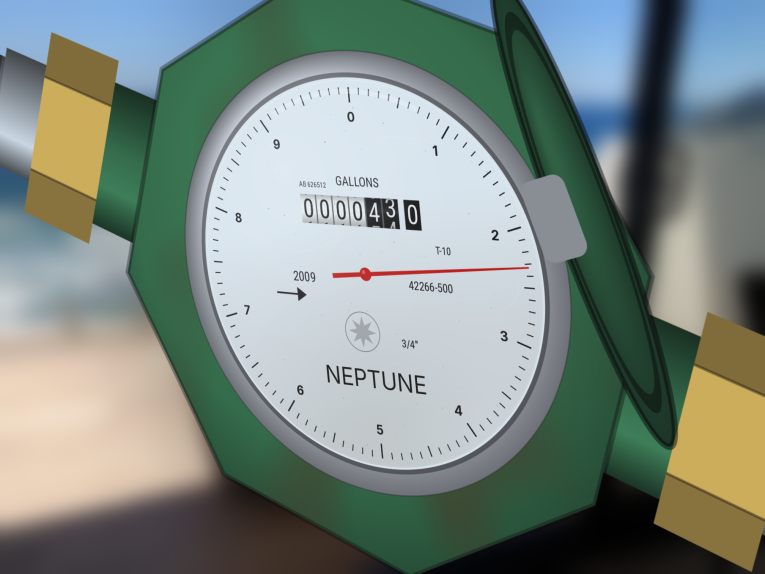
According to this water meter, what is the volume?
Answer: 432.3 gal
